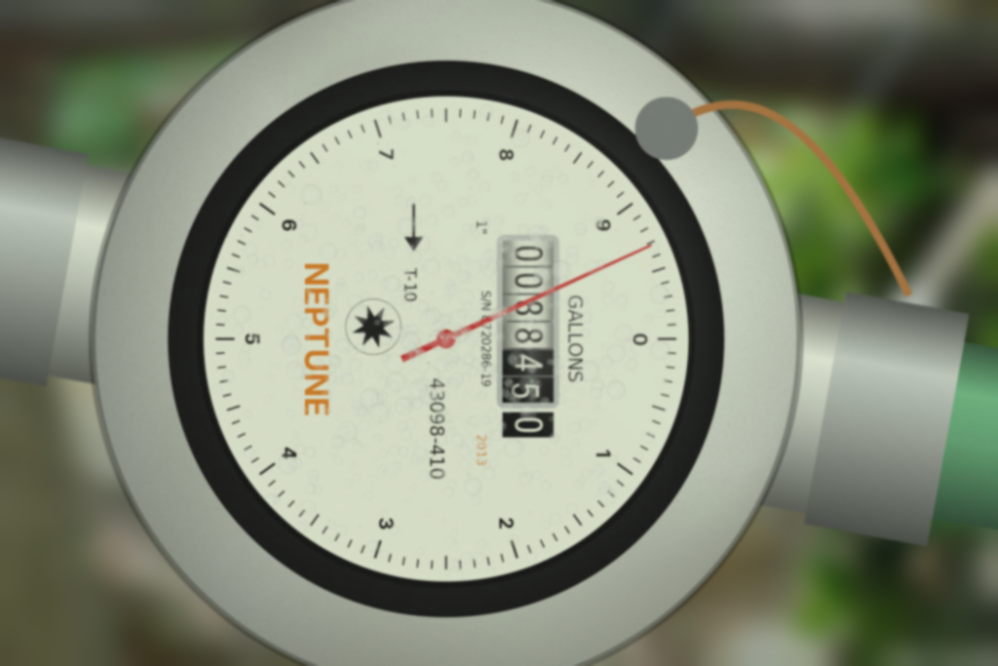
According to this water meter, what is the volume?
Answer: 88449.3 gal
